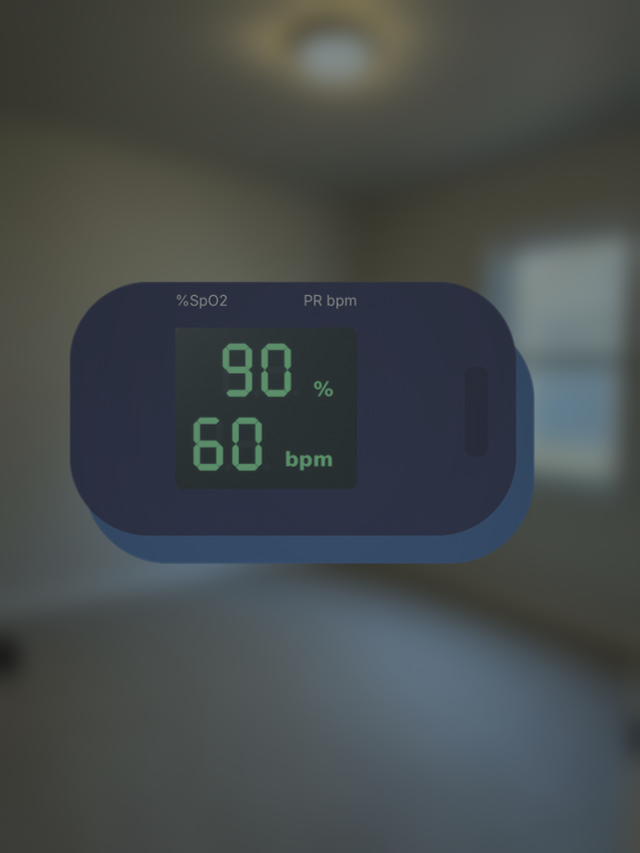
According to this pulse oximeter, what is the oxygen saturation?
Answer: 90 %
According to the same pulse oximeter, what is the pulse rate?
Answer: 60 bpm
